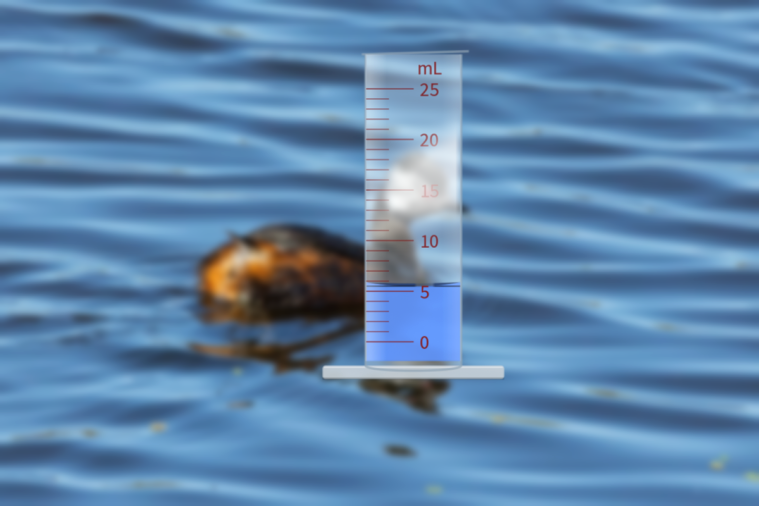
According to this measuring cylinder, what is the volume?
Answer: 5.5 mL
